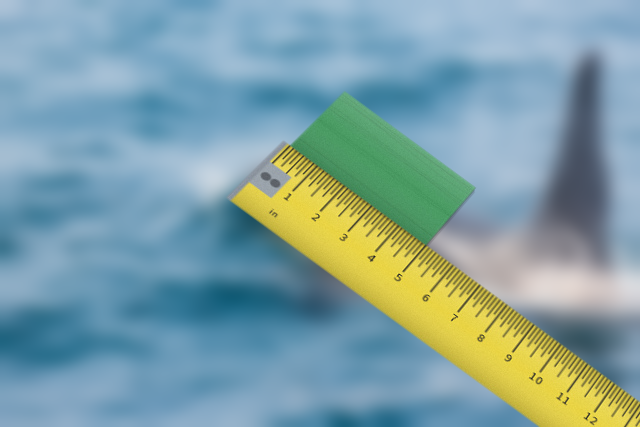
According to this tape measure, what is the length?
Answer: 5 in
